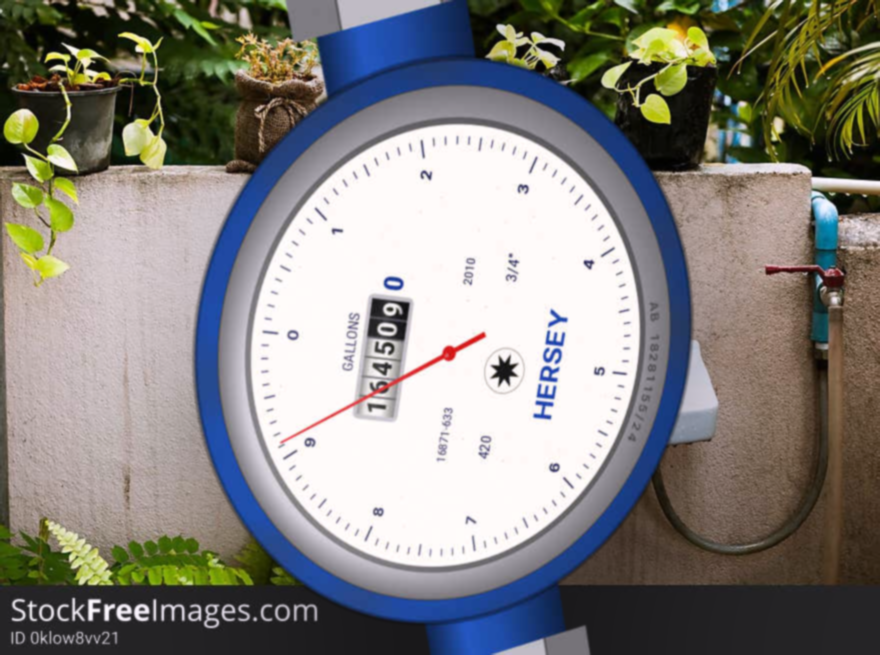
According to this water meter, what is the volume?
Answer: 1645089.1 gal
